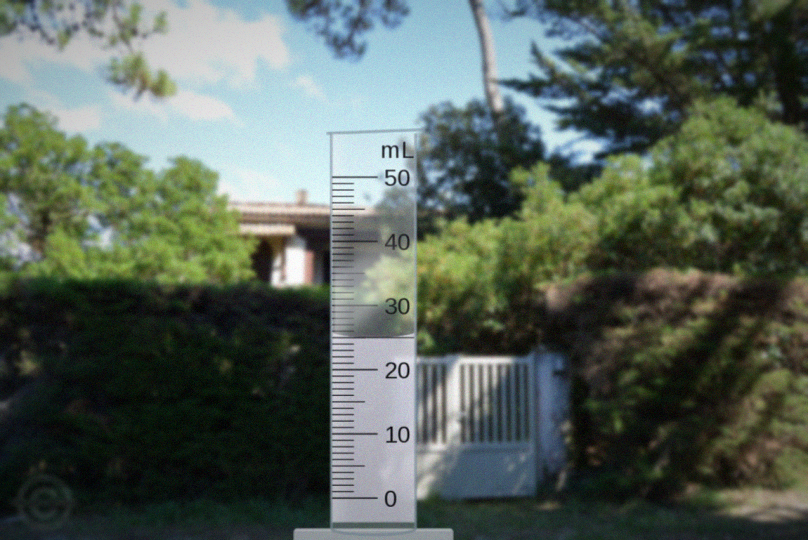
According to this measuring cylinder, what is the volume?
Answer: 25 mL
